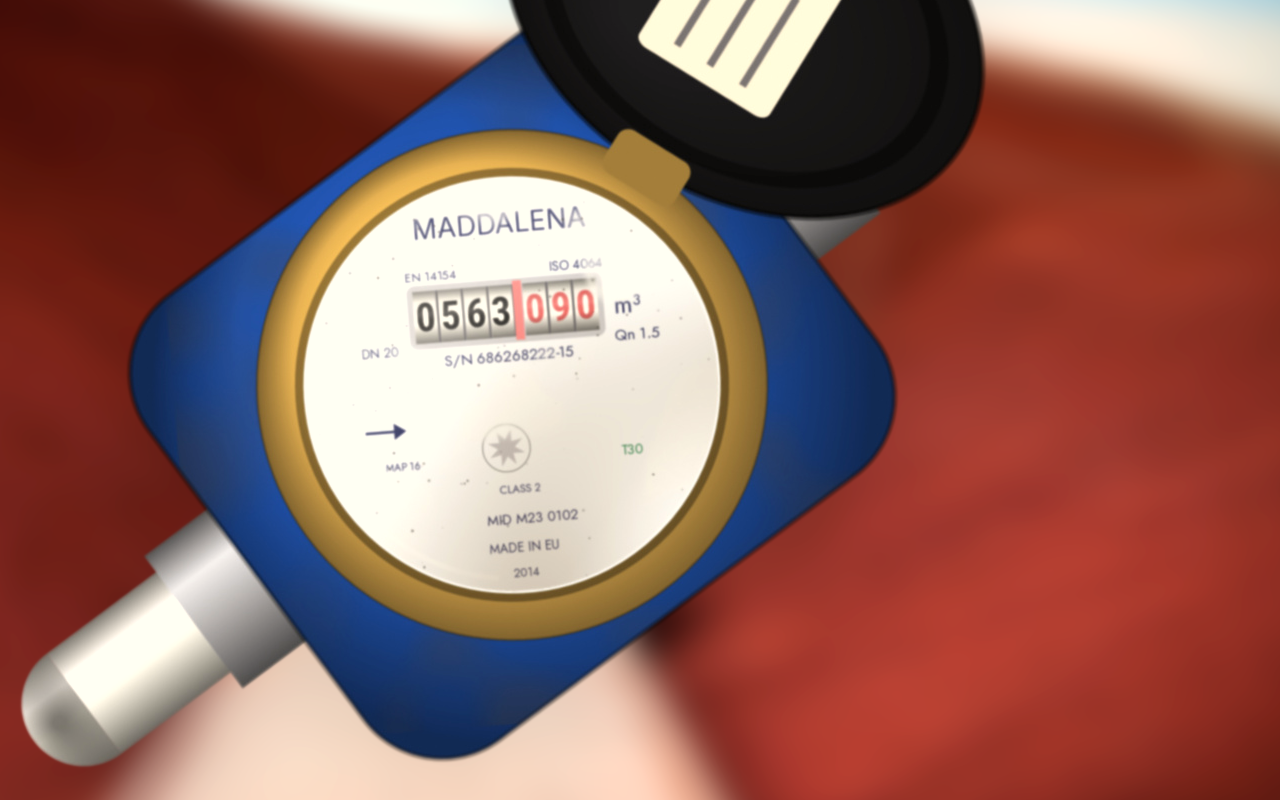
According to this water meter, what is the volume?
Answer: 563.090 m³
